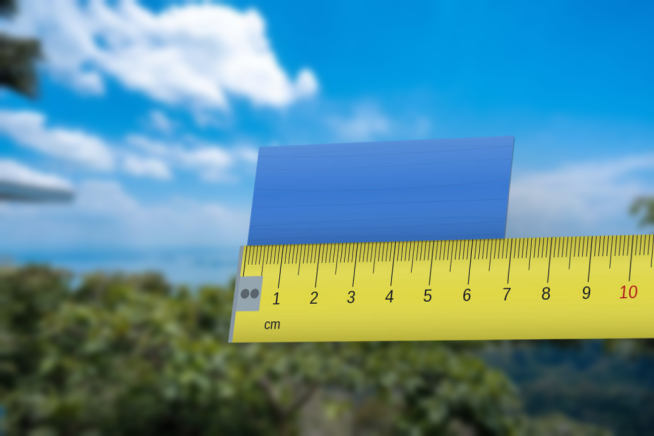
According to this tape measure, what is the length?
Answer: 6.8 cm
